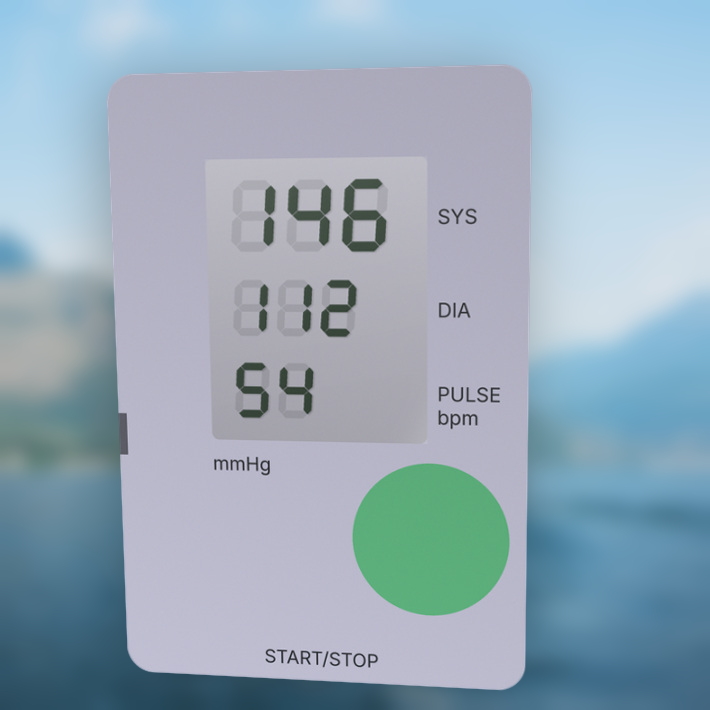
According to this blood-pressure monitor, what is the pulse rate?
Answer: 54 bpm
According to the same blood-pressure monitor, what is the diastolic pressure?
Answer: 112 mmHg
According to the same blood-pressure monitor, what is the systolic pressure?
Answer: 146 mmHg
